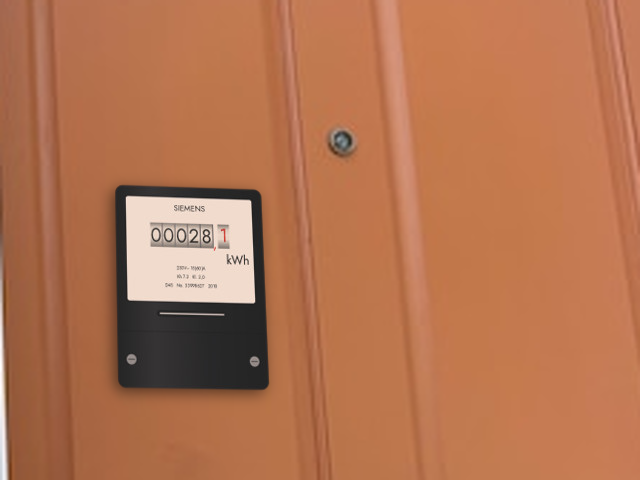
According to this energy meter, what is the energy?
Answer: 28.1 kWh
